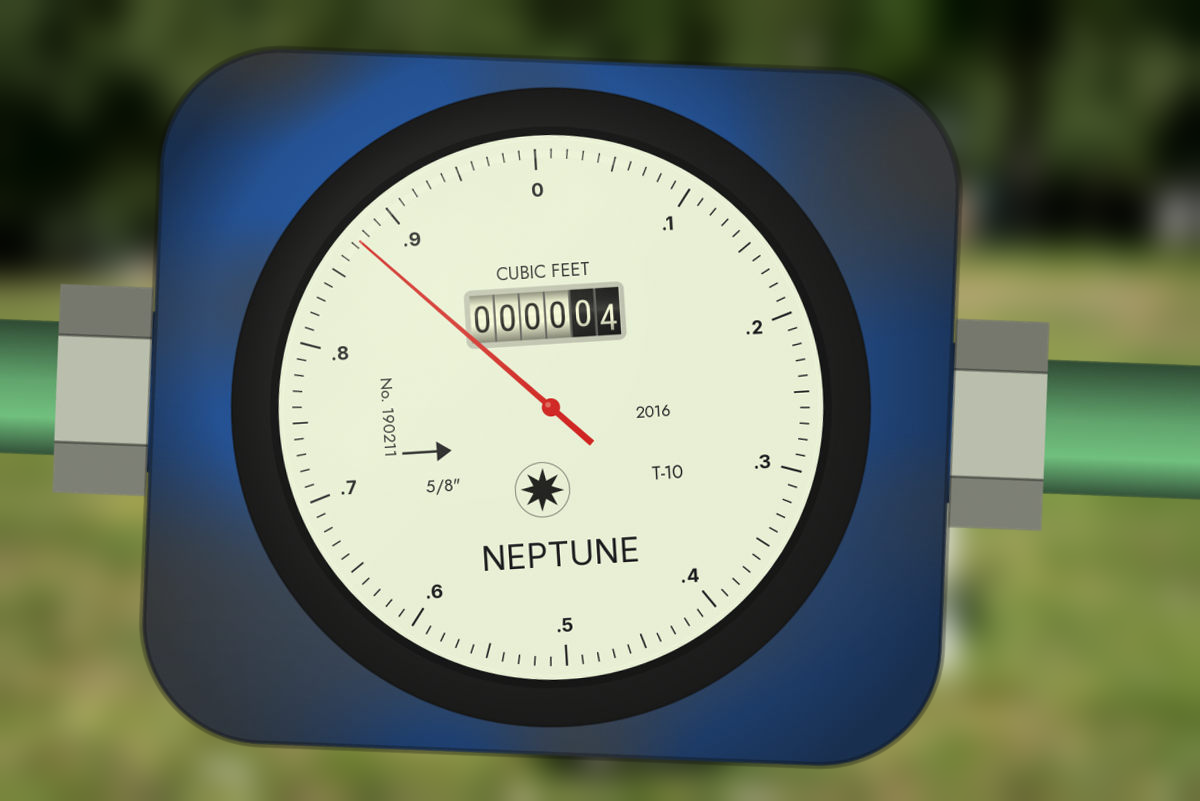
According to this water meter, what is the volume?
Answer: 3.87 ft³
